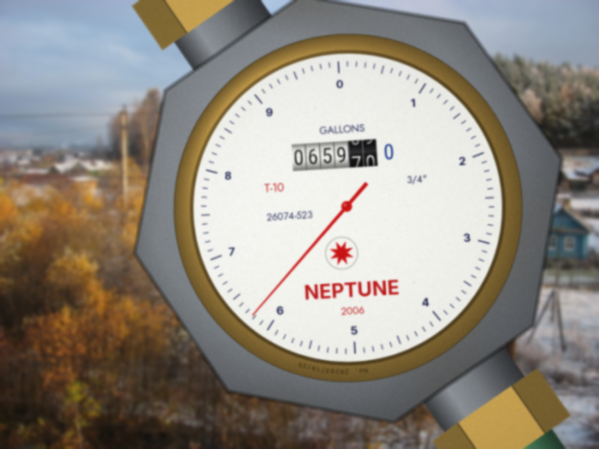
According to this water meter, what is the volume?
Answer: 659696.2 gal
